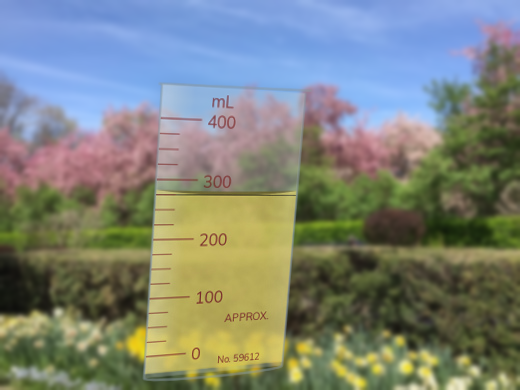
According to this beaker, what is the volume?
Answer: 275 mL
